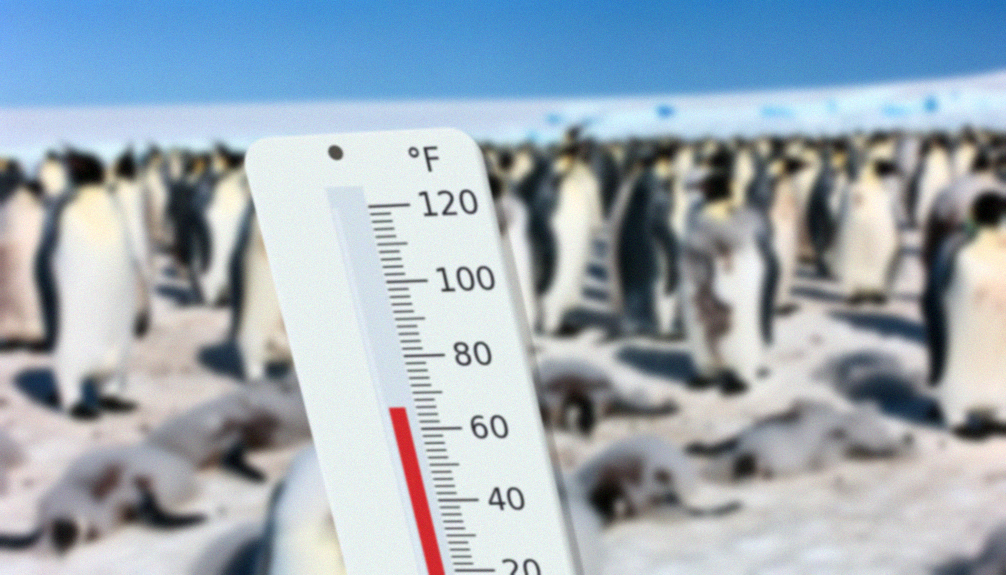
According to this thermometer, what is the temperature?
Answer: 66 °F
